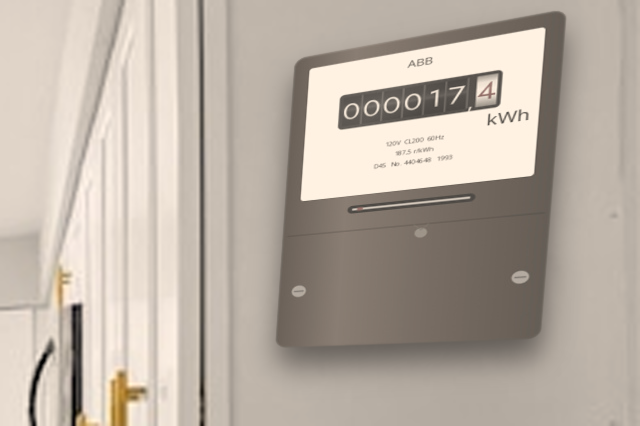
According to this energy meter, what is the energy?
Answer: 17.4 kWh
